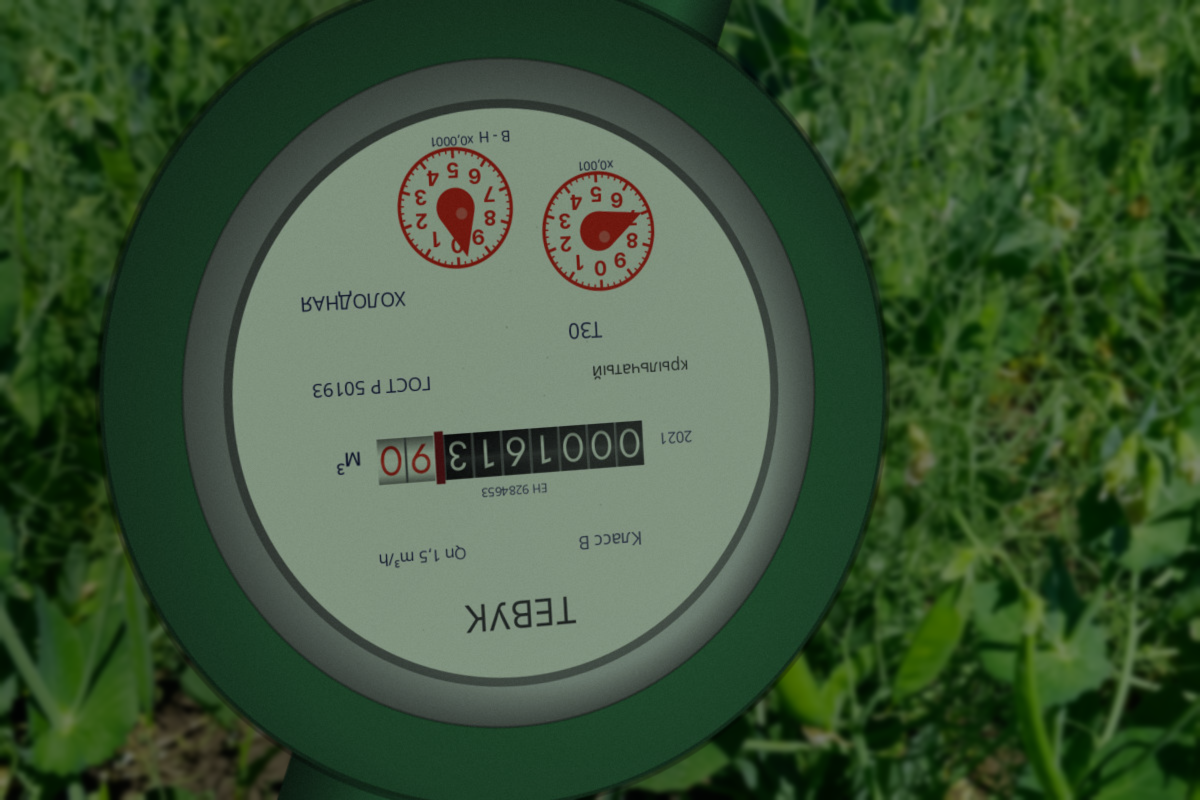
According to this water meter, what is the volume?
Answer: 1613.9069 m³
